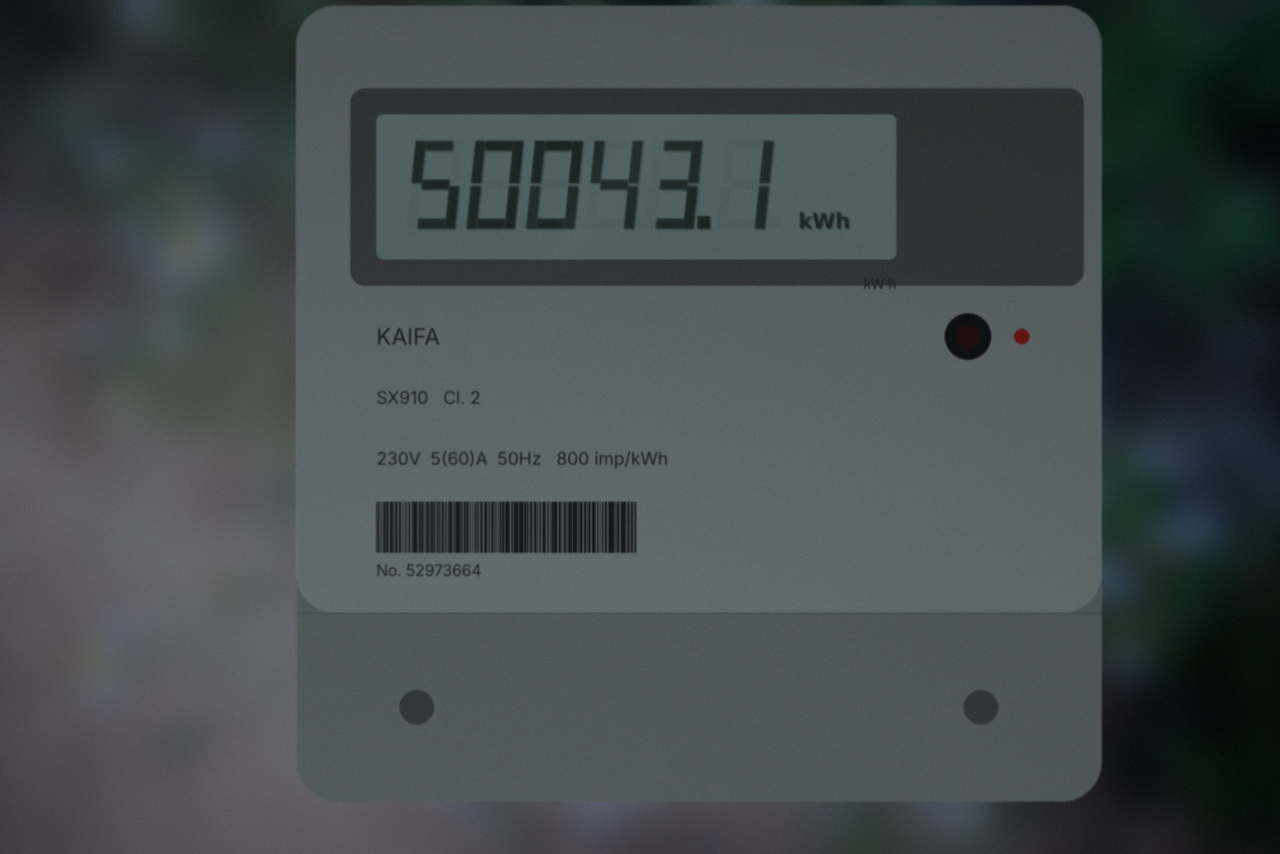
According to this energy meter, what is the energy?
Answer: 50043.1 kWh
